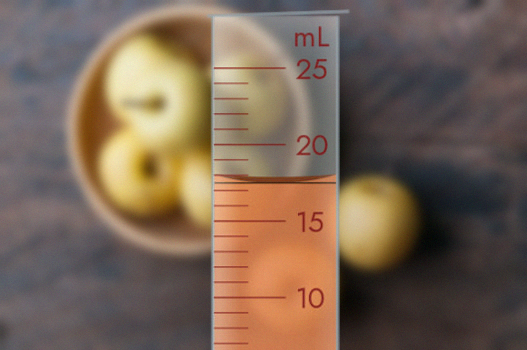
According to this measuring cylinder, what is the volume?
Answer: 17.5 mL
